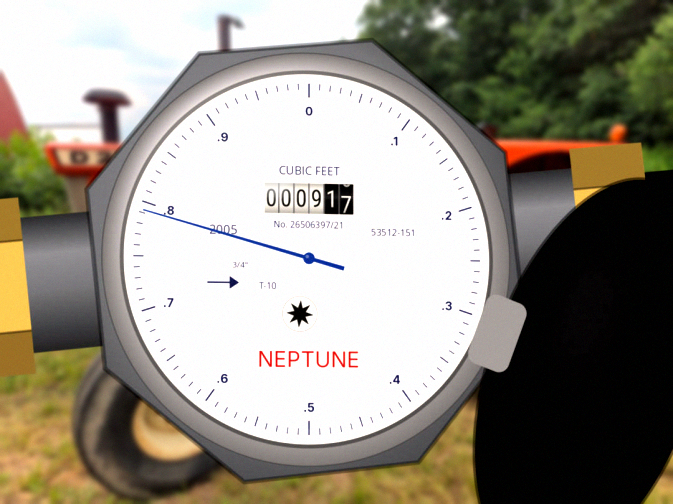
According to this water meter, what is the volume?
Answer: 916.79 ft³
